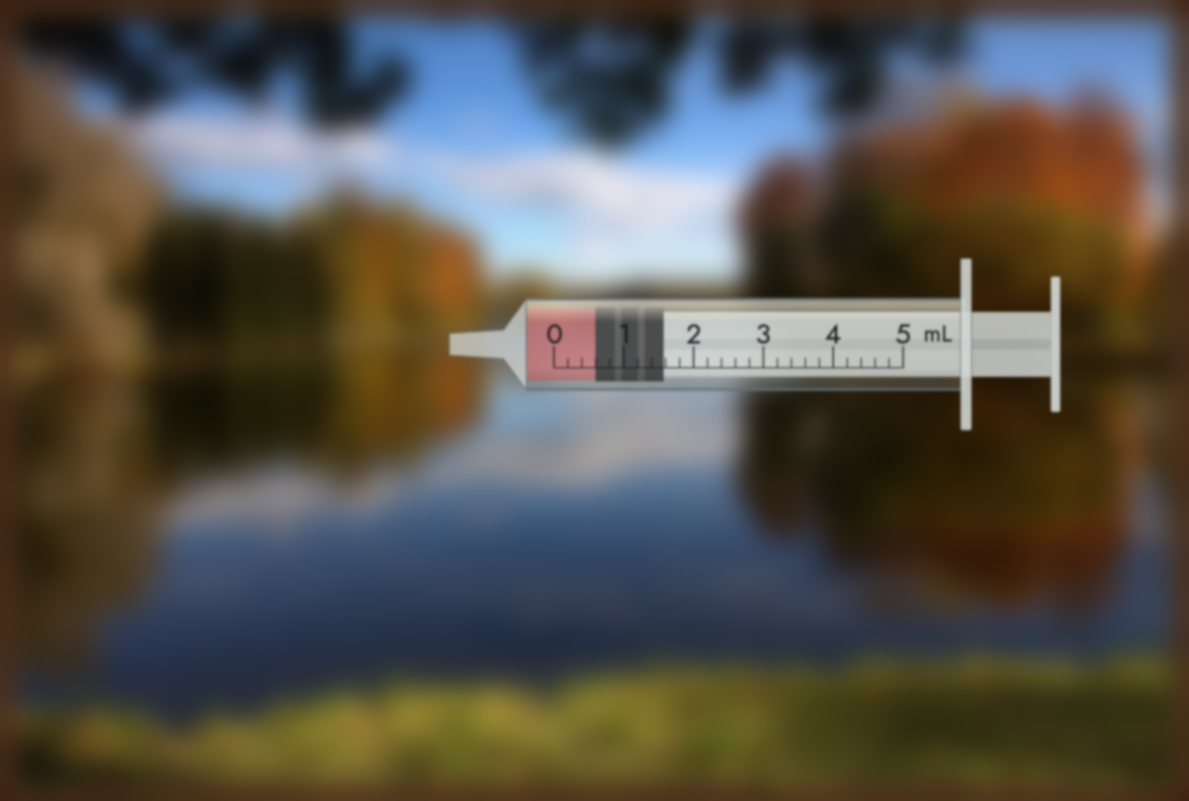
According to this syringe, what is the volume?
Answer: 0.6 mL
